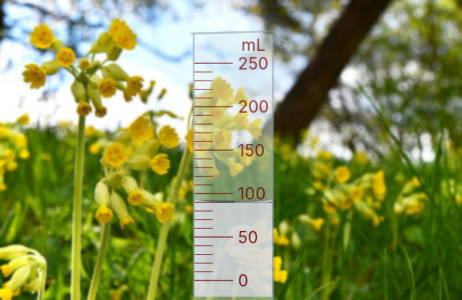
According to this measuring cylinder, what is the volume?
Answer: 90 mL
